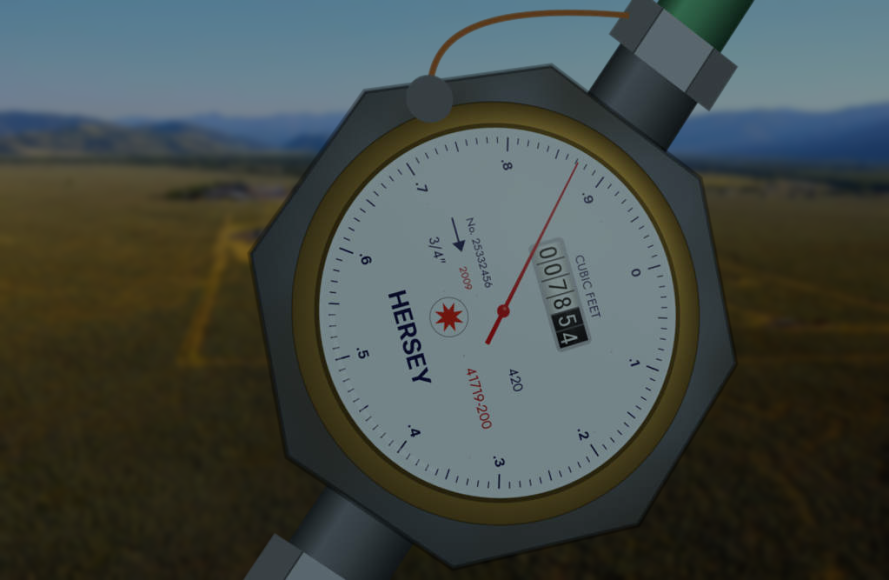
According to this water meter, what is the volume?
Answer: 7853.87 ft³
